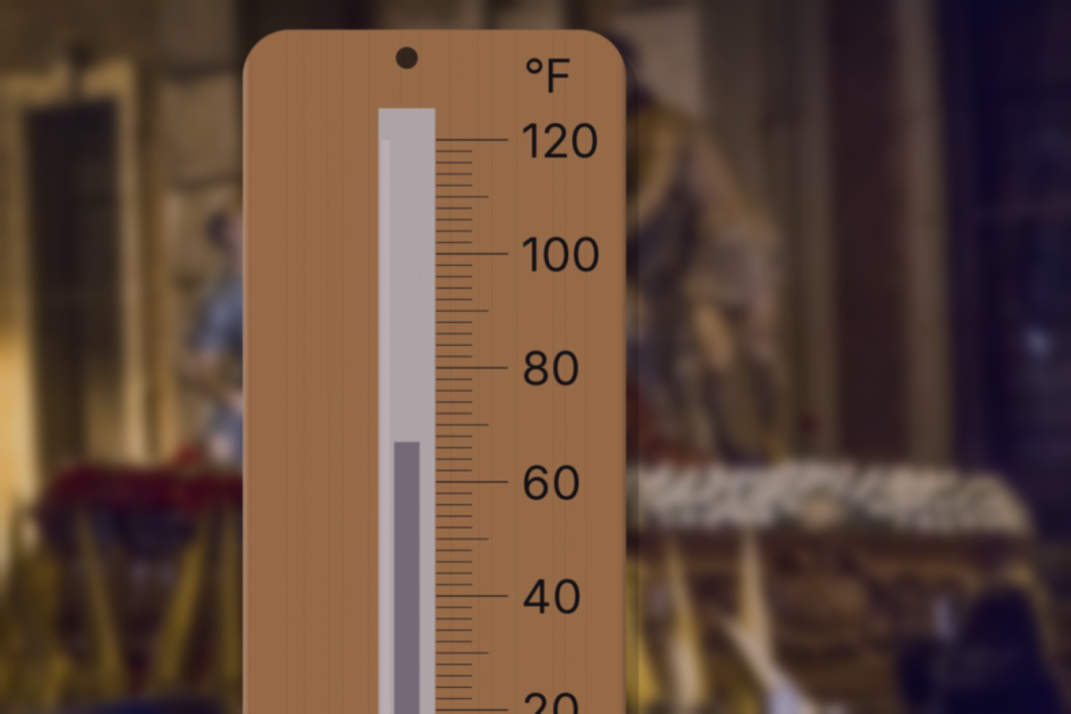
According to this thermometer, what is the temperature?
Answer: 67 °F
